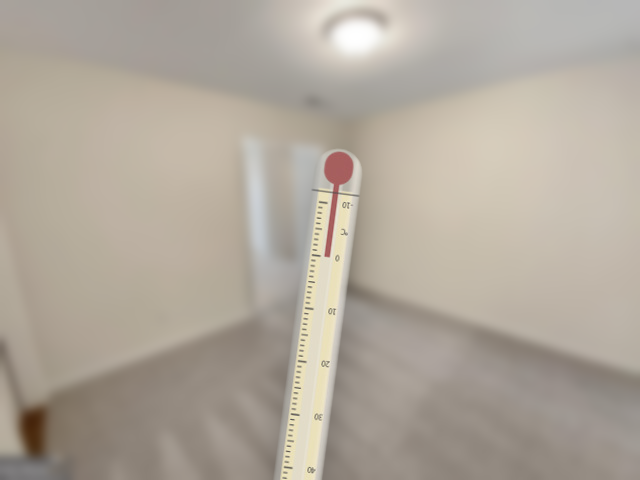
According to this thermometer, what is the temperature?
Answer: 0 °C
